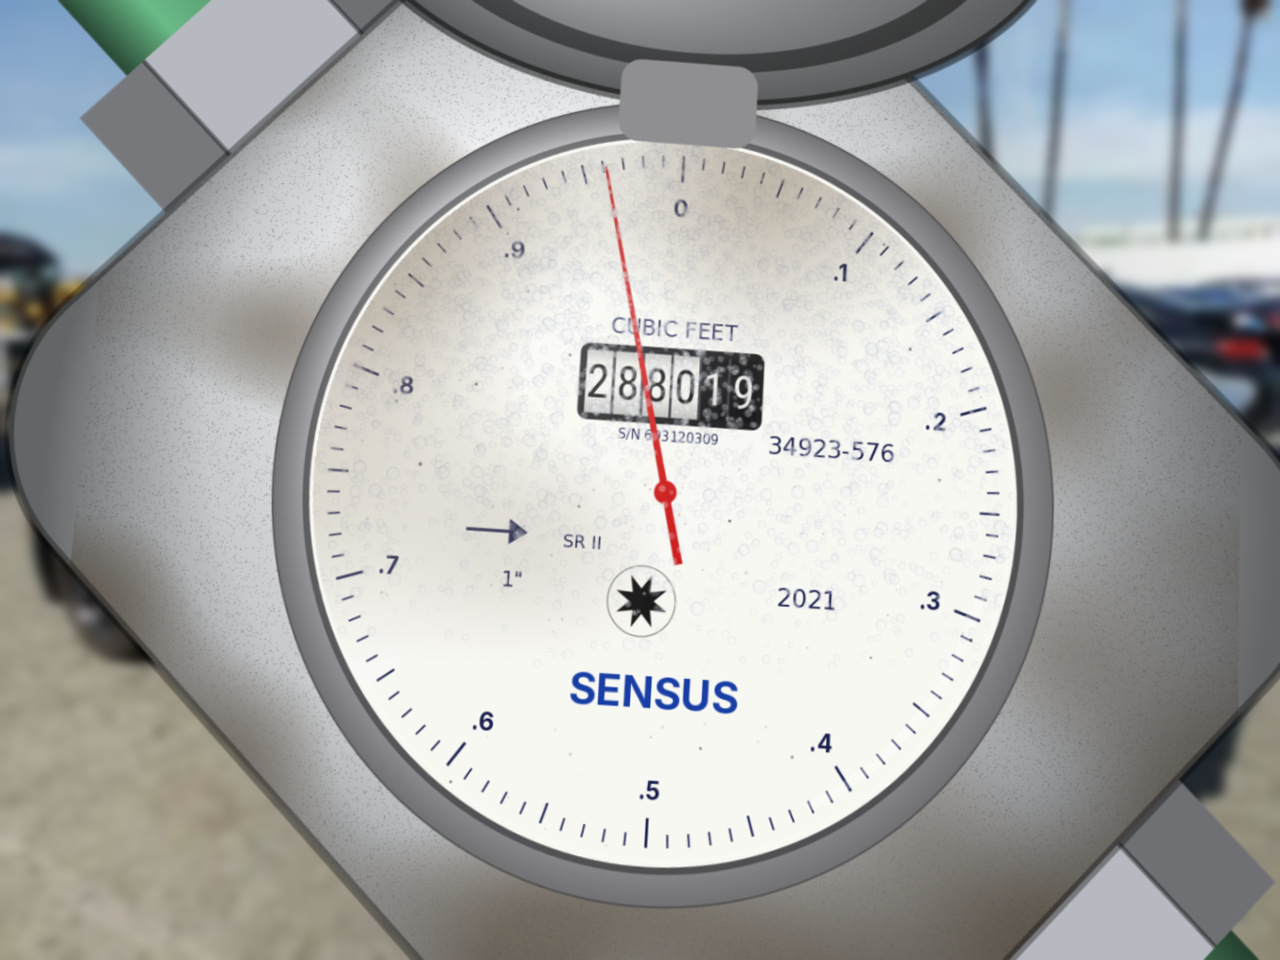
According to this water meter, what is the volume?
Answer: 288018.96 ft³
